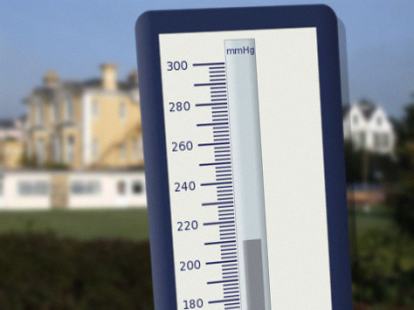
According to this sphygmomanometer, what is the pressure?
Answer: 210 mmHg
